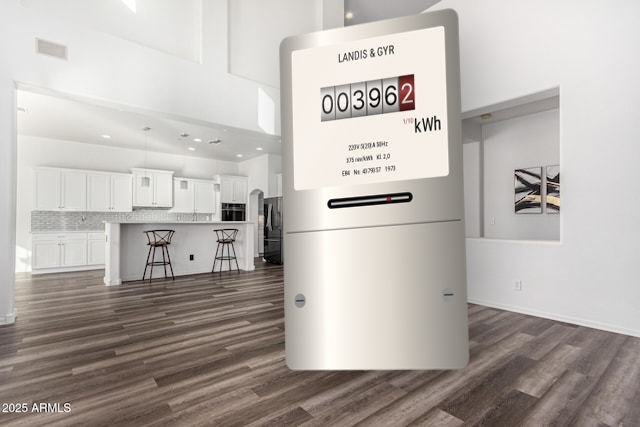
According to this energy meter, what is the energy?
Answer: 396.2 kWh
